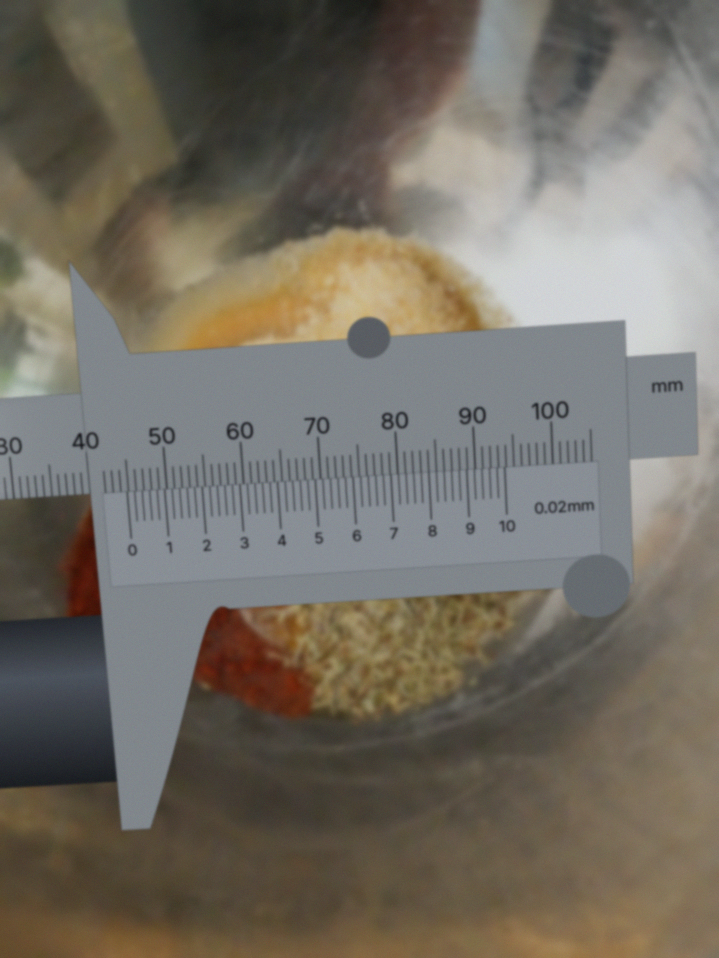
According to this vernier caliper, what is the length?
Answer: 44.8 mm
